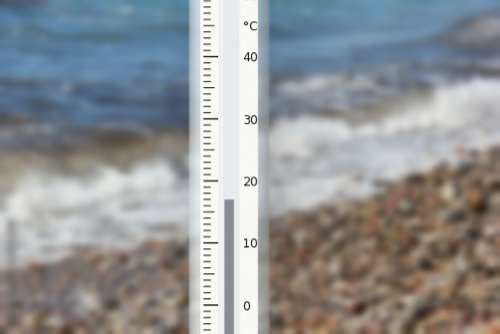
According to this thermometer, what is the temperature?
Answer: 17 °C
